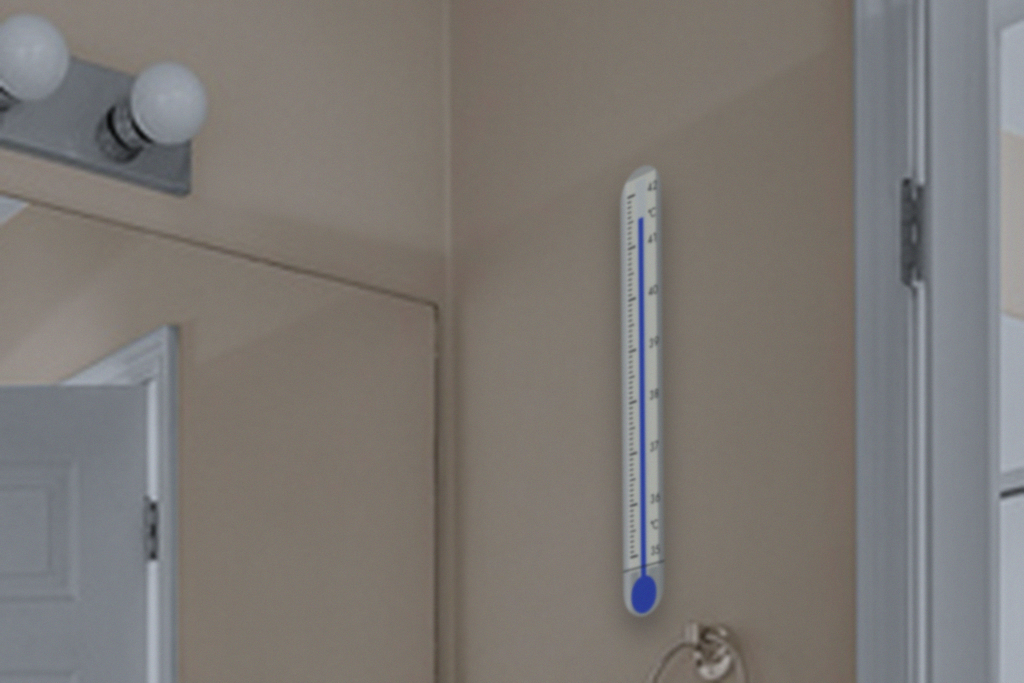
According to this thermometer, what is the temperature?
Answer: 41.5 °C
